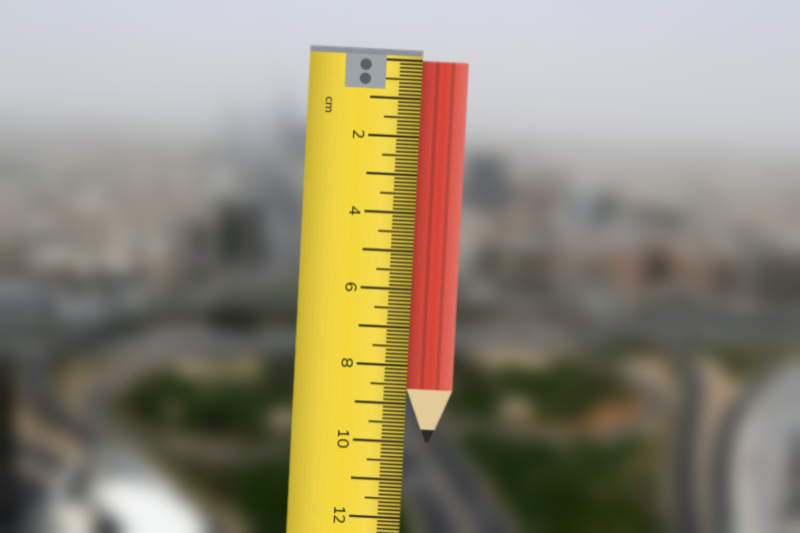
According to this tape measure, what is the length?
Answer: 10 cm
